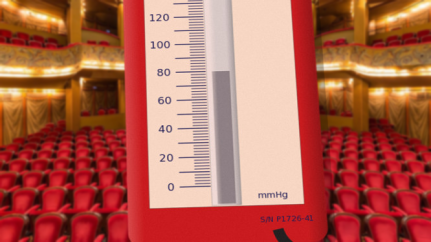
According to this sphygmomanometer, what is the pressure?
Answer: 80 mmHg
